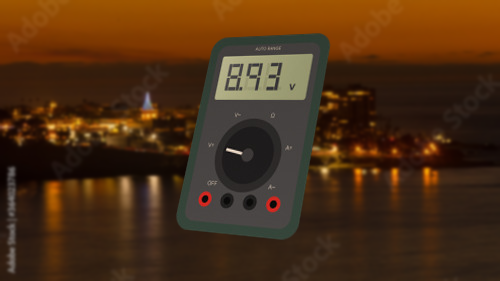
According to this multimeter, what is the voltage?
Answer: 8.93 V
